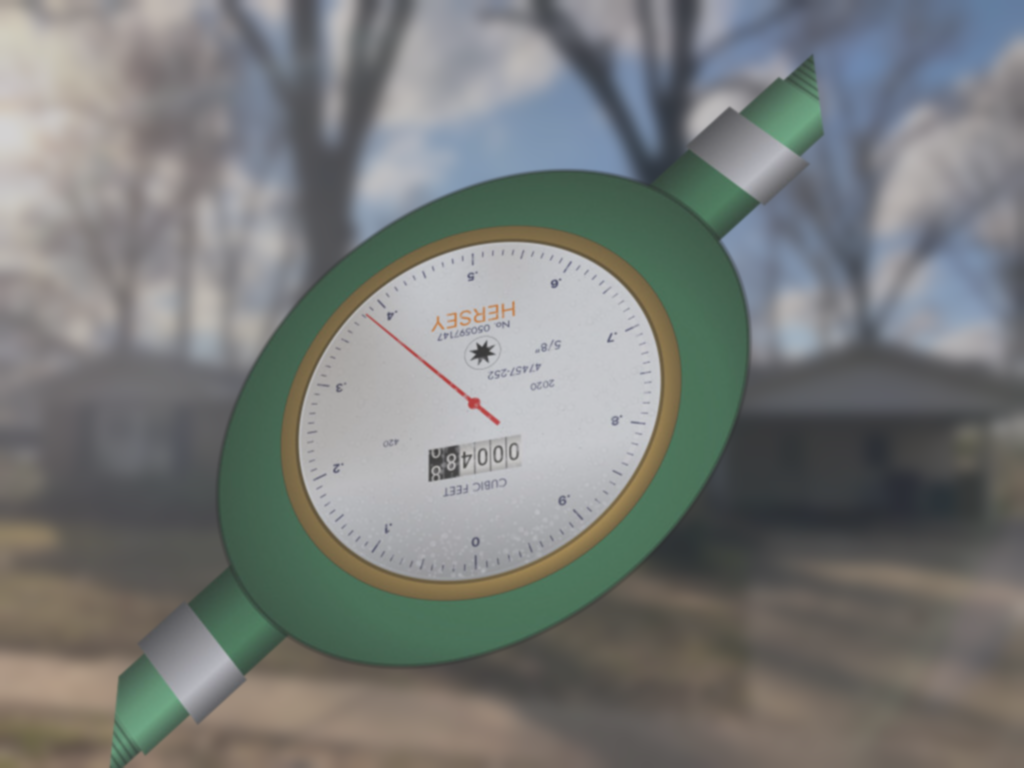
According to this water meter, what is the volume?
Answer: 488.38 ft³
